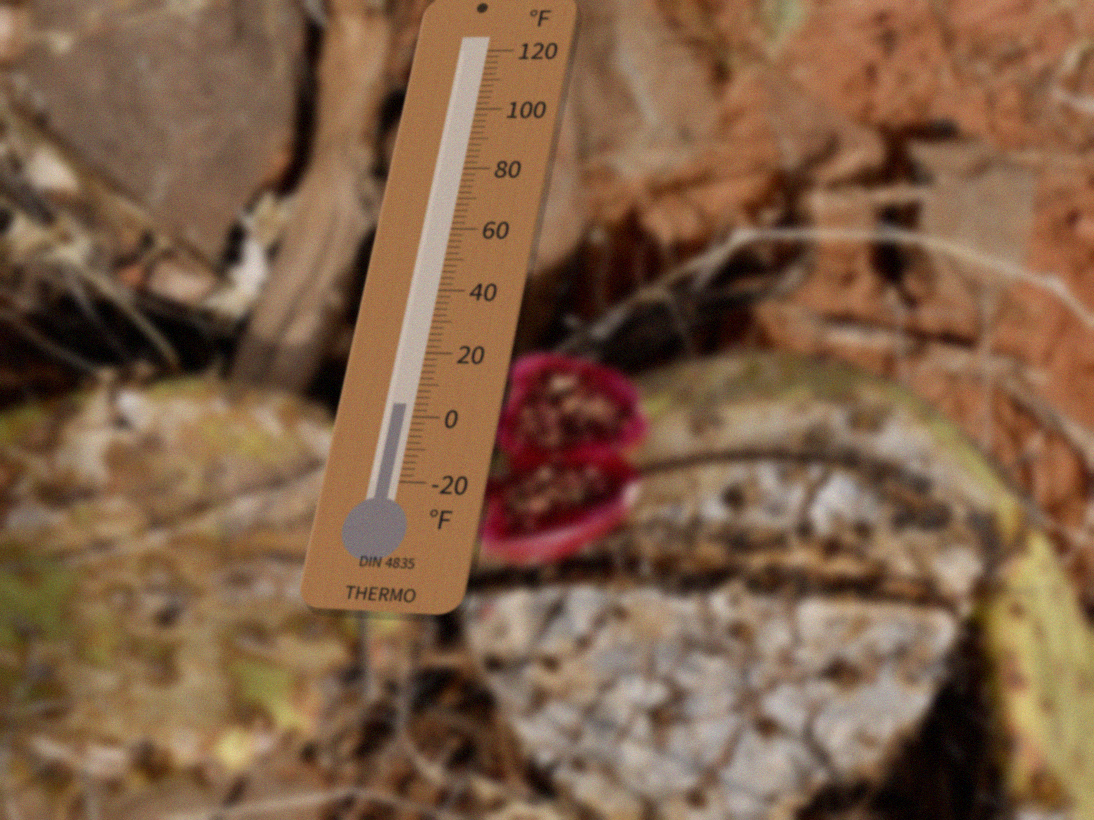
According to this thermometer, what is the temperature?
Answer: 4 °F
